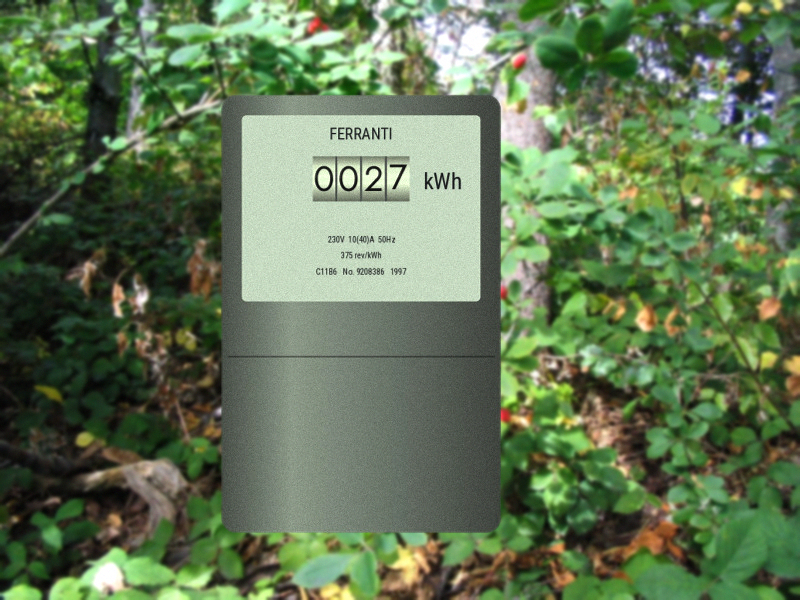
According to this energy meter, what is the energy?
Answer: 27 kWh
